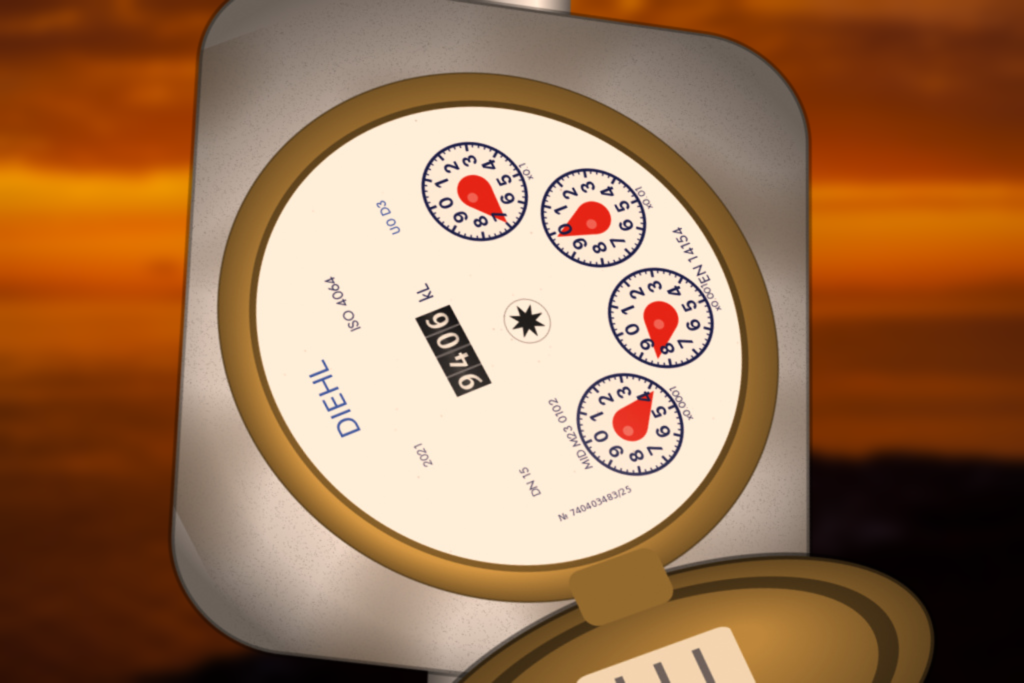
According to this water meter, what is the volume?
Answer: 9406.6984 kL
